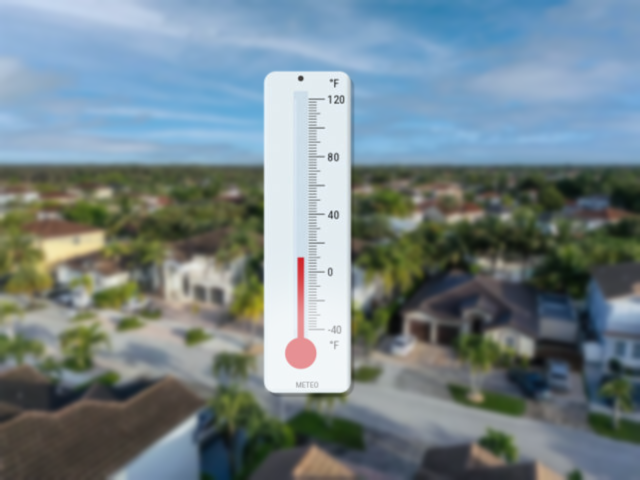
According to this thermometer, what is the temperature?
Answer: 10 °F
